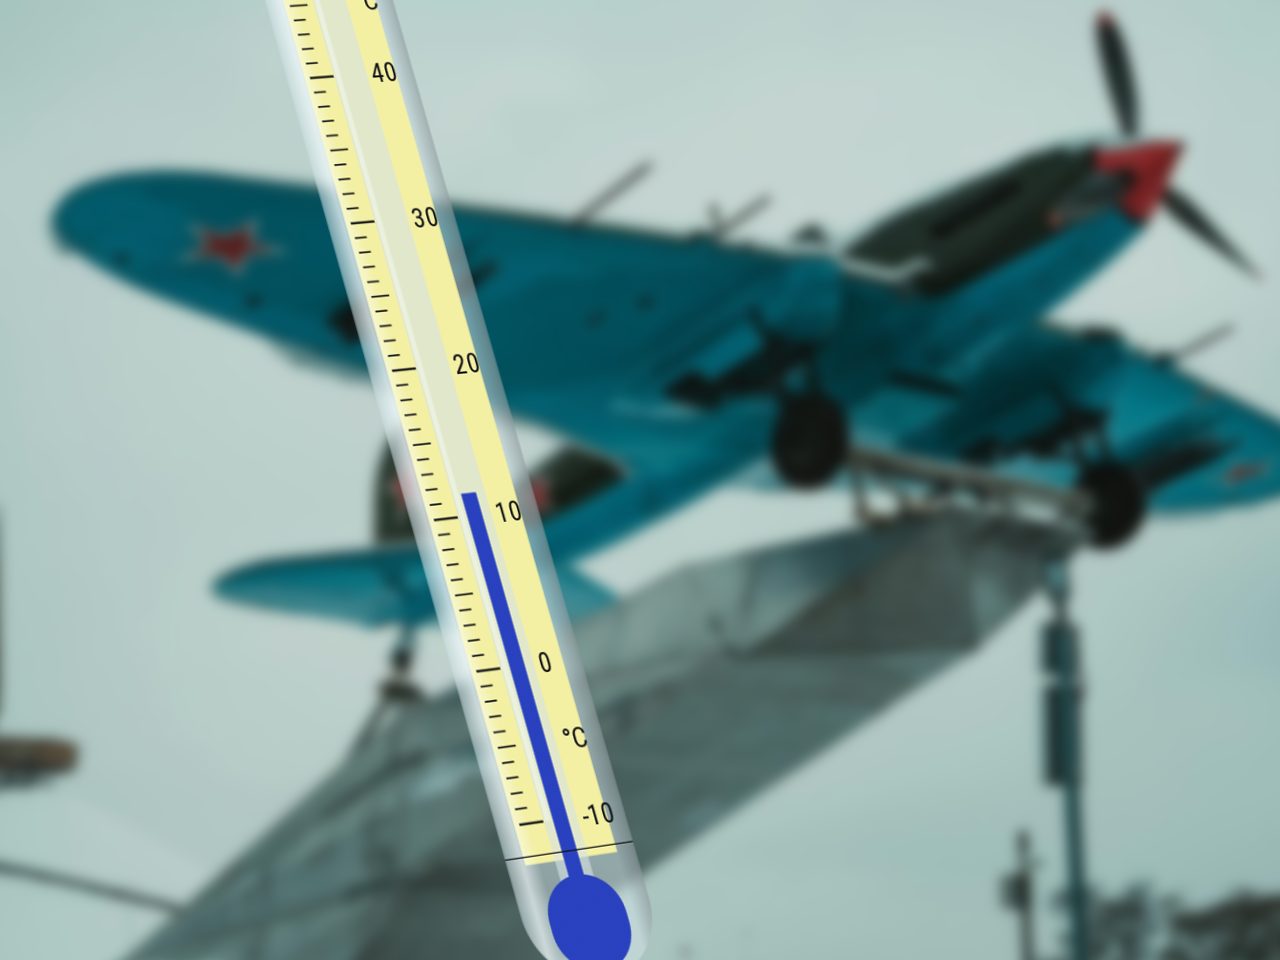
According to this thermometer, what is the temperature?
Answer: 11.5 °C
